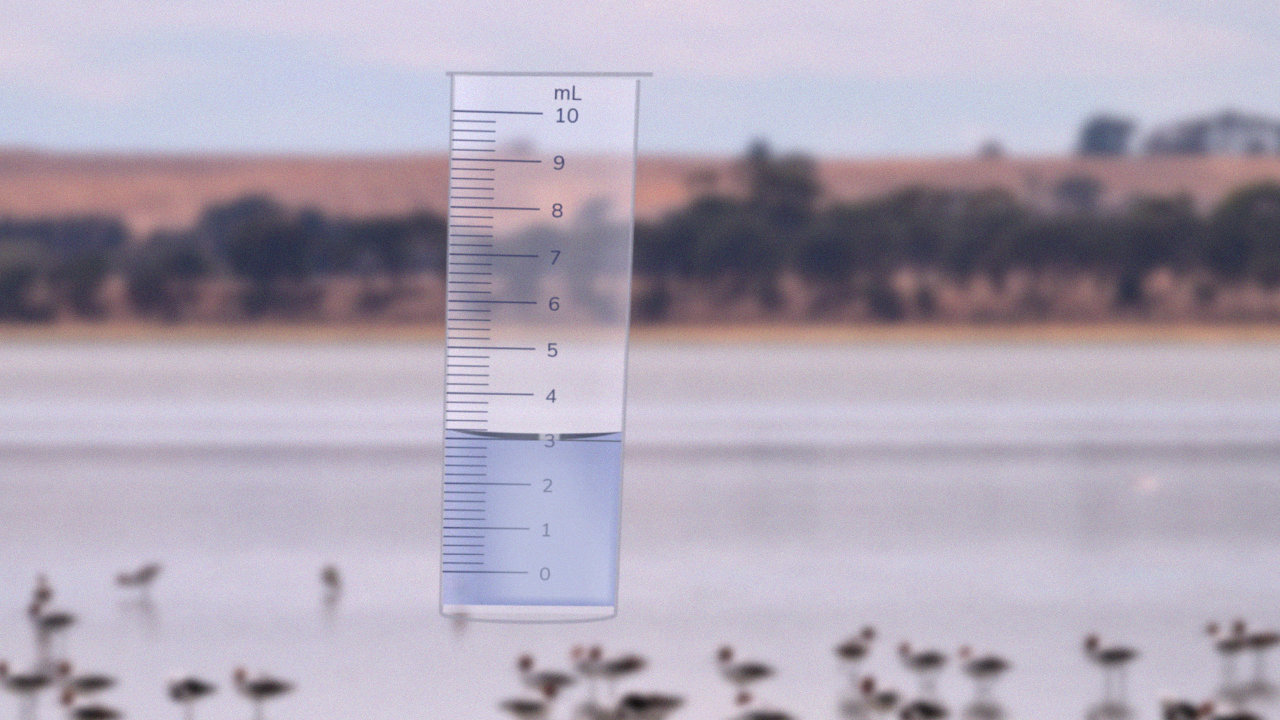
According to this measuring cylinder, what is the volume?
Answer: 3 mL
